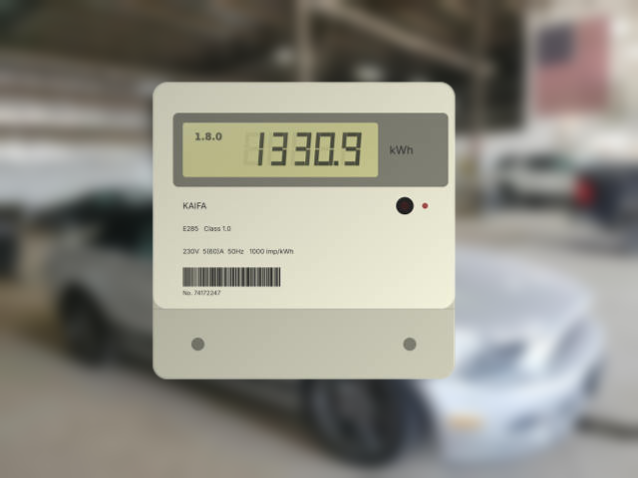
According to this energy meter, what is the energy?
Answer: 1330.9 kWh
